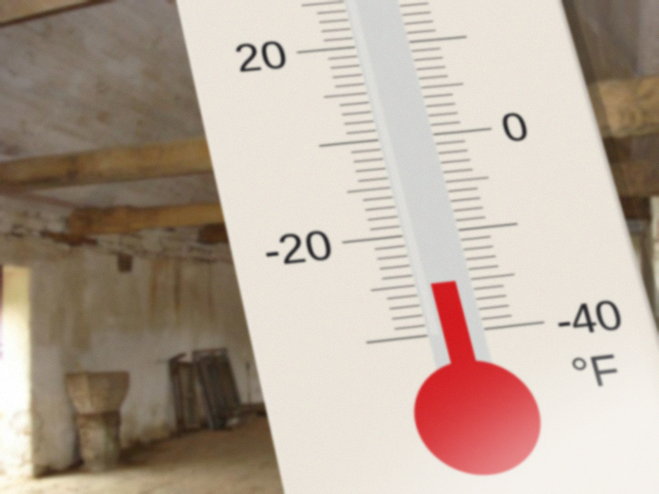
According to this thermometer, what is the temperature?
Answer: -30 °F
